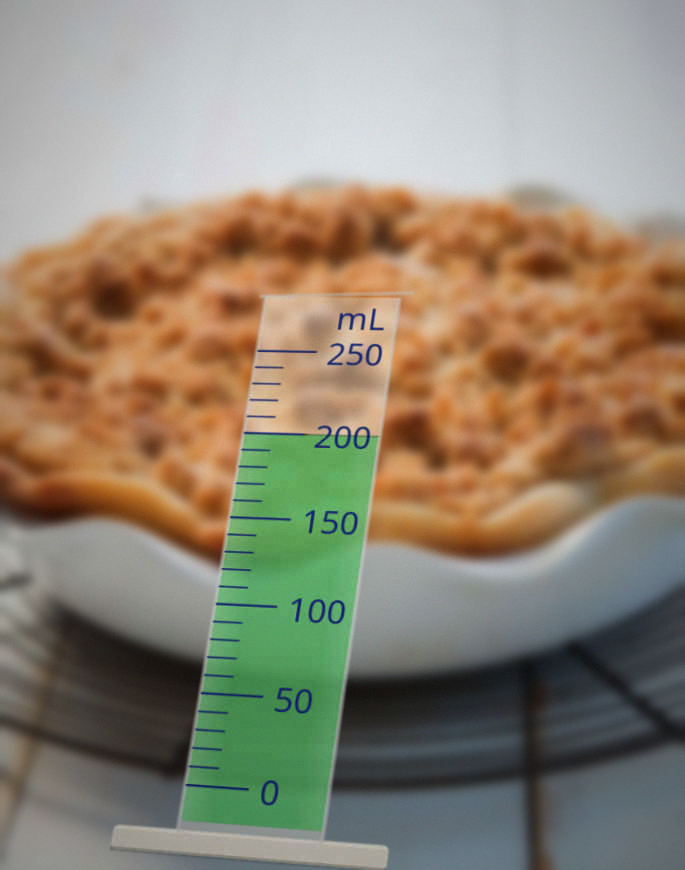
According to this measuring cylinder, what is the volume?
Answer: 200 mL
